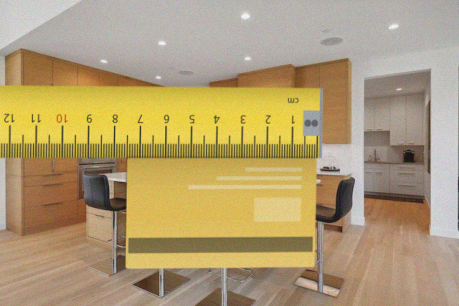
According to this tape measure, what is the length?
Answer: 7.5 cm
